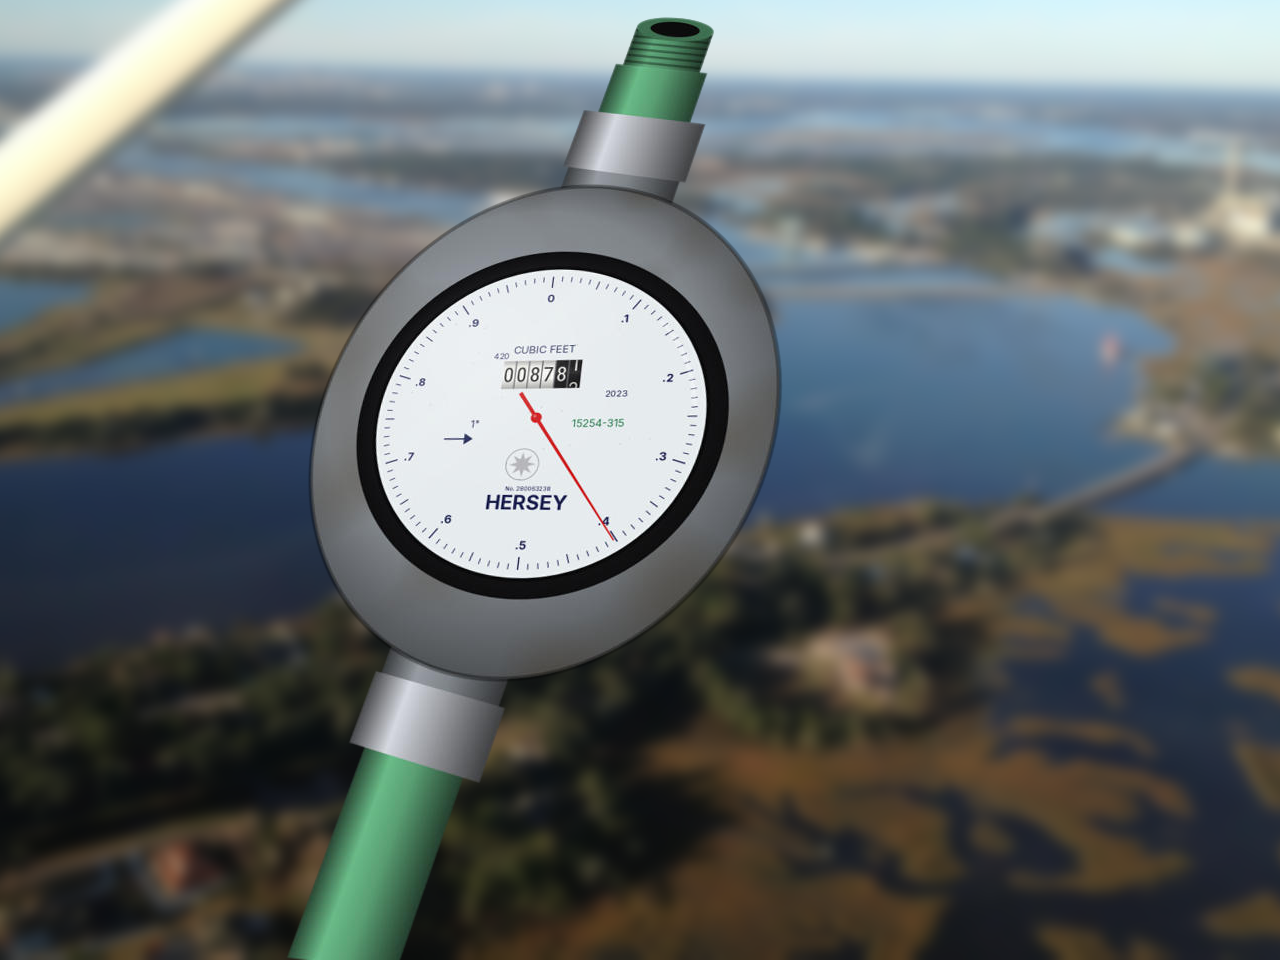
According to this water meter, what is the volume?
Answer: 8781.40 ft³
